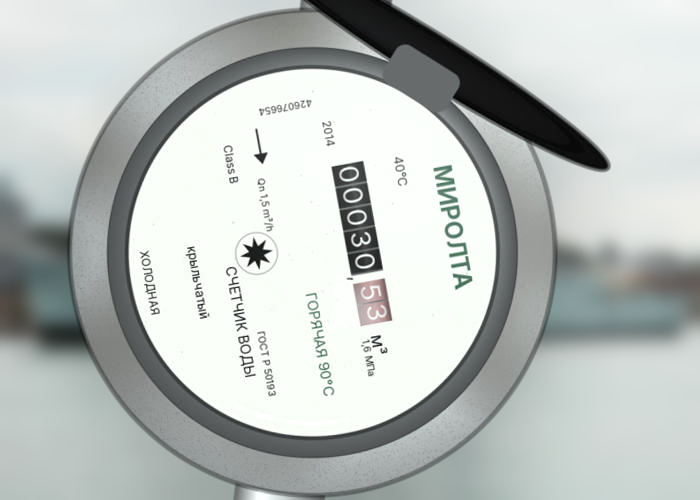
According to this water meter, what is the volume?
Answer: 30.53 m³
